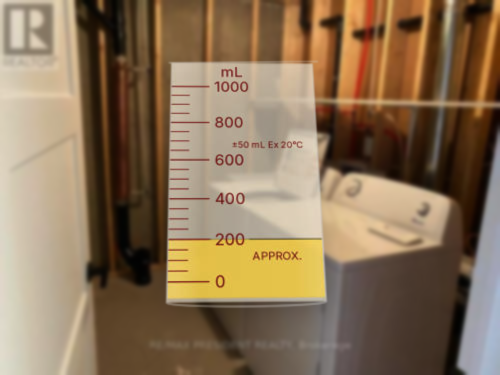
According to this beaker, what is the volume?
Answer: 200 mL
